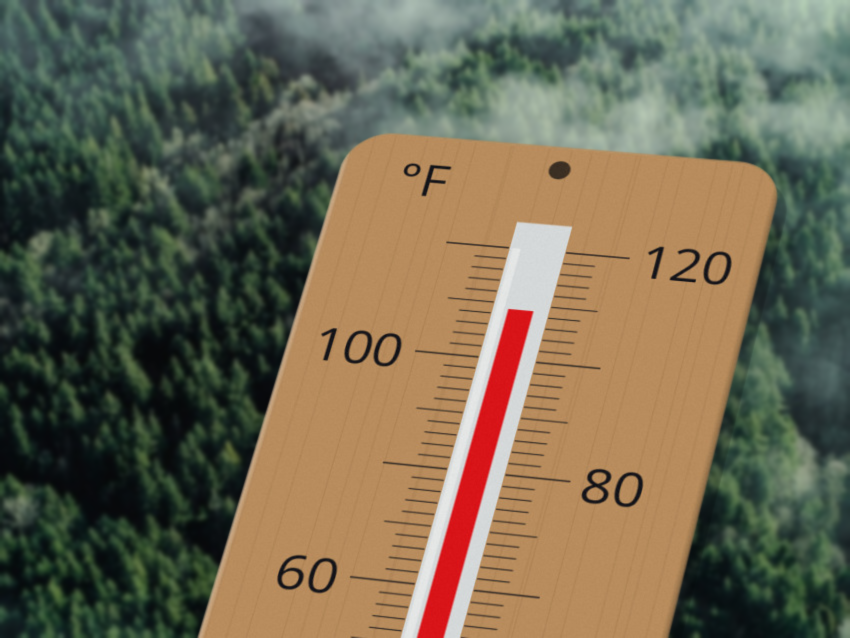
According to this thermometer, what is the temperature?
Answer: 109 °F
